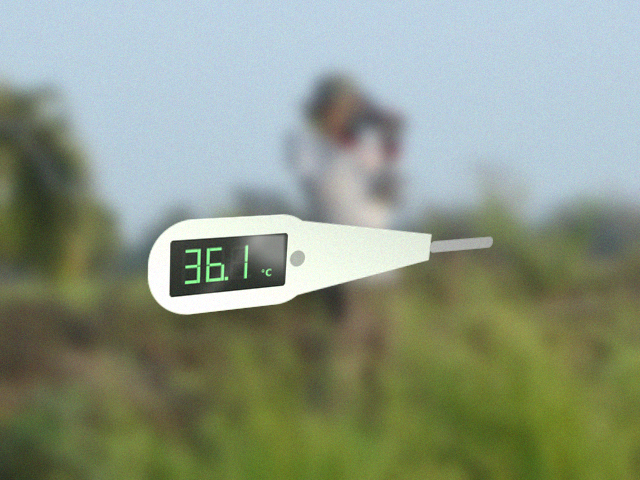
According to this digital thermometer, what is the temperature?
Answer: 36.1 °C
